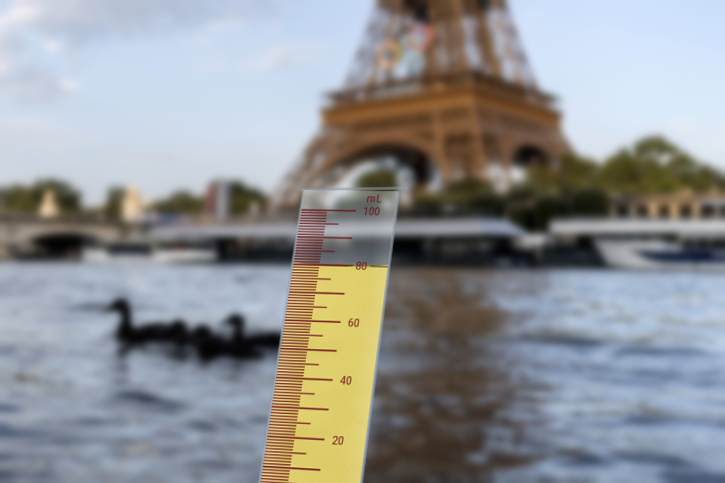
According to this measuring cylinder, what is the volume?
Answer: 80 mL
